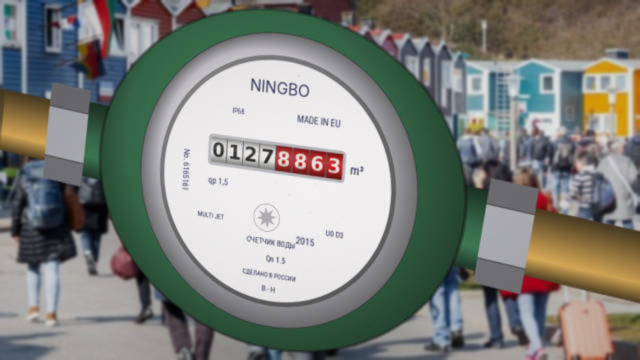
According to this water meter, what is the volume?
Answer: 127.8863 m³
